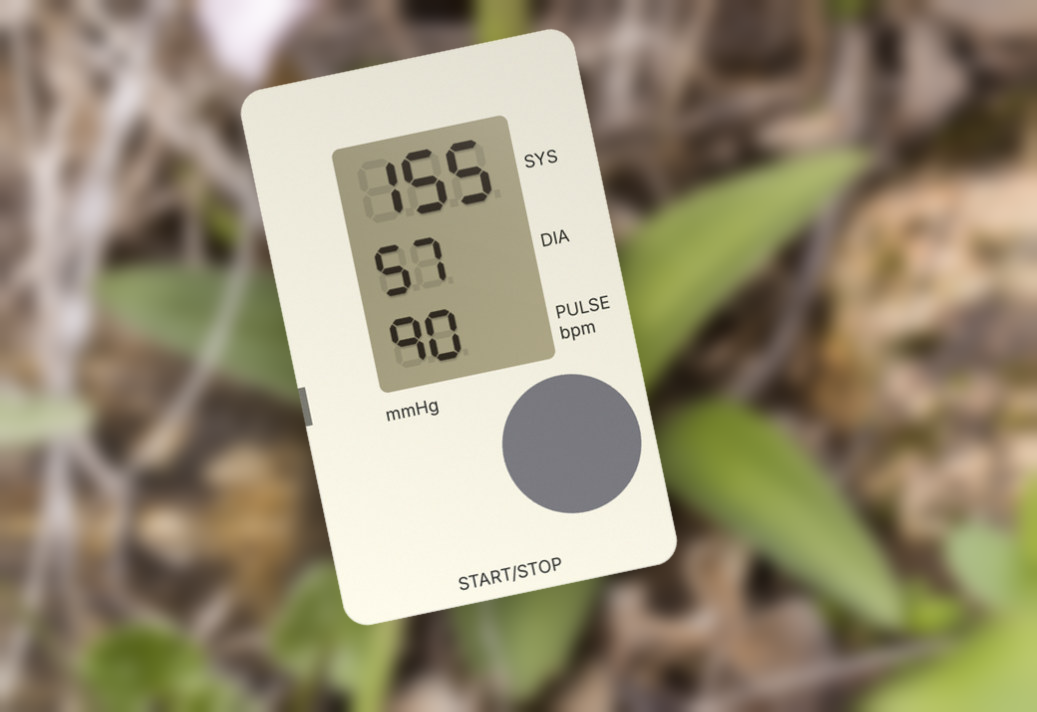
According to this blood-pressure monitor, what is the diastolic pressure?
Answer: 57 mmHg
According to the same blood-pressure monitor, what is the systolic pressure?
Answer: 155 mmHg
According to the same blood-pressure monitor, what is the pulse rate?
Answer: 90 bpm
